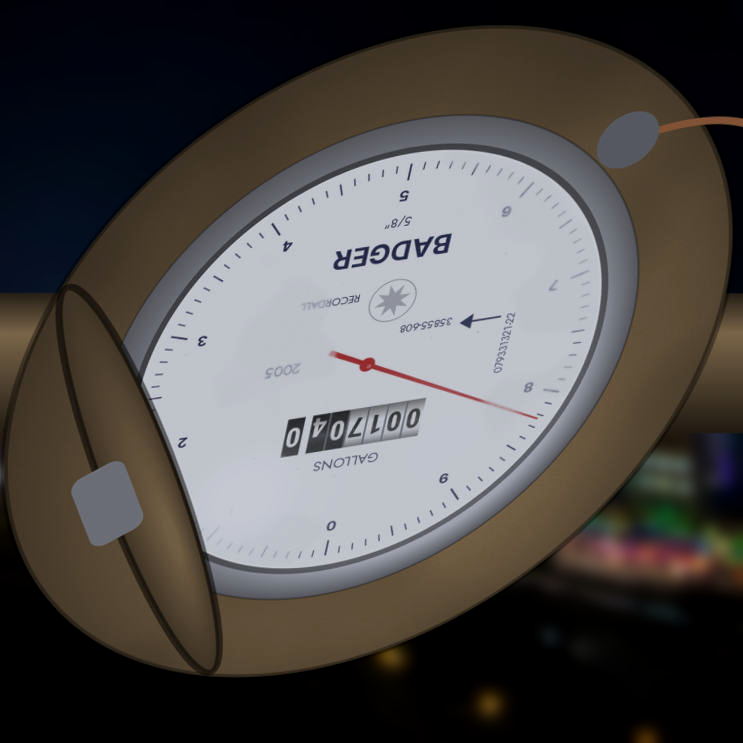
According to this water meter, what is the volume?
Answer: 17038.2 gal
